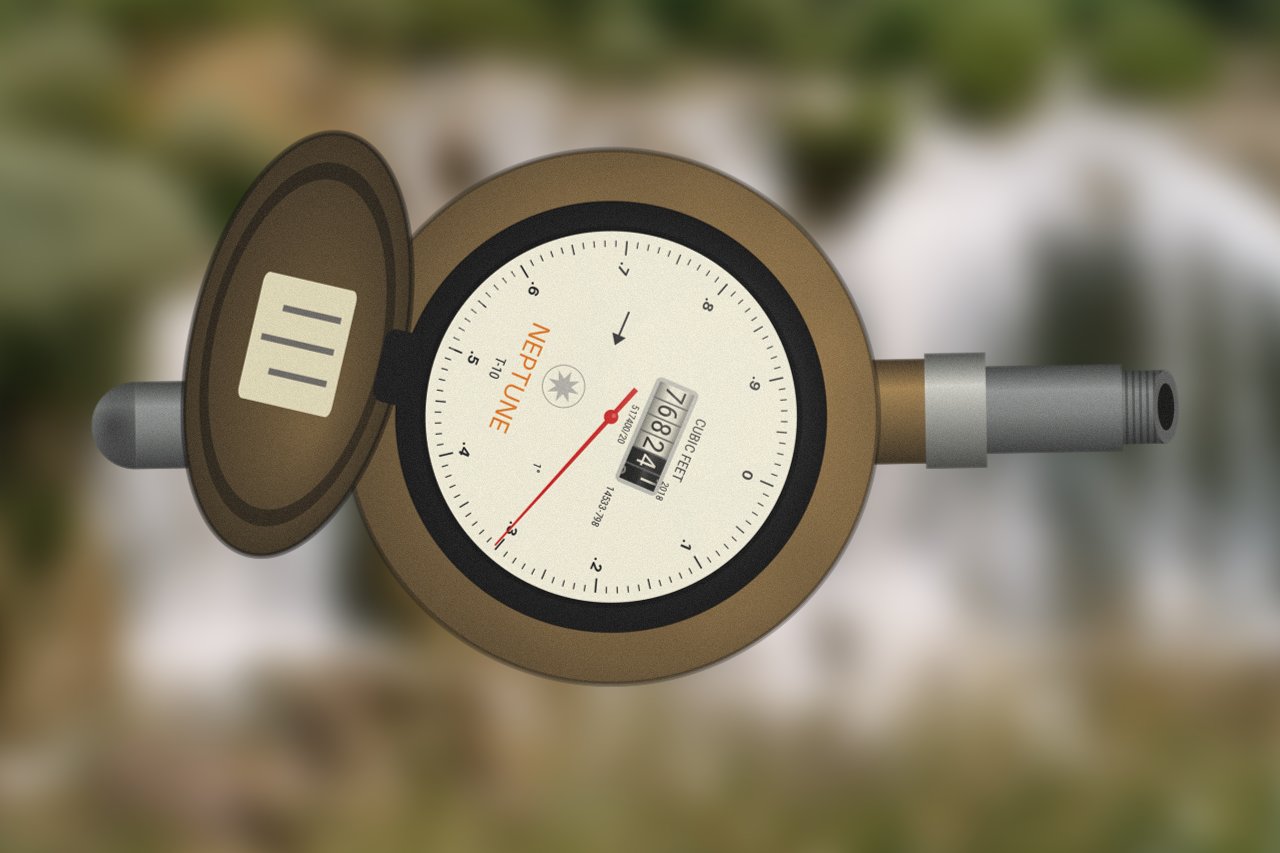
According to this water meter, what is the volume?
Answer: 768241.30 ft³
